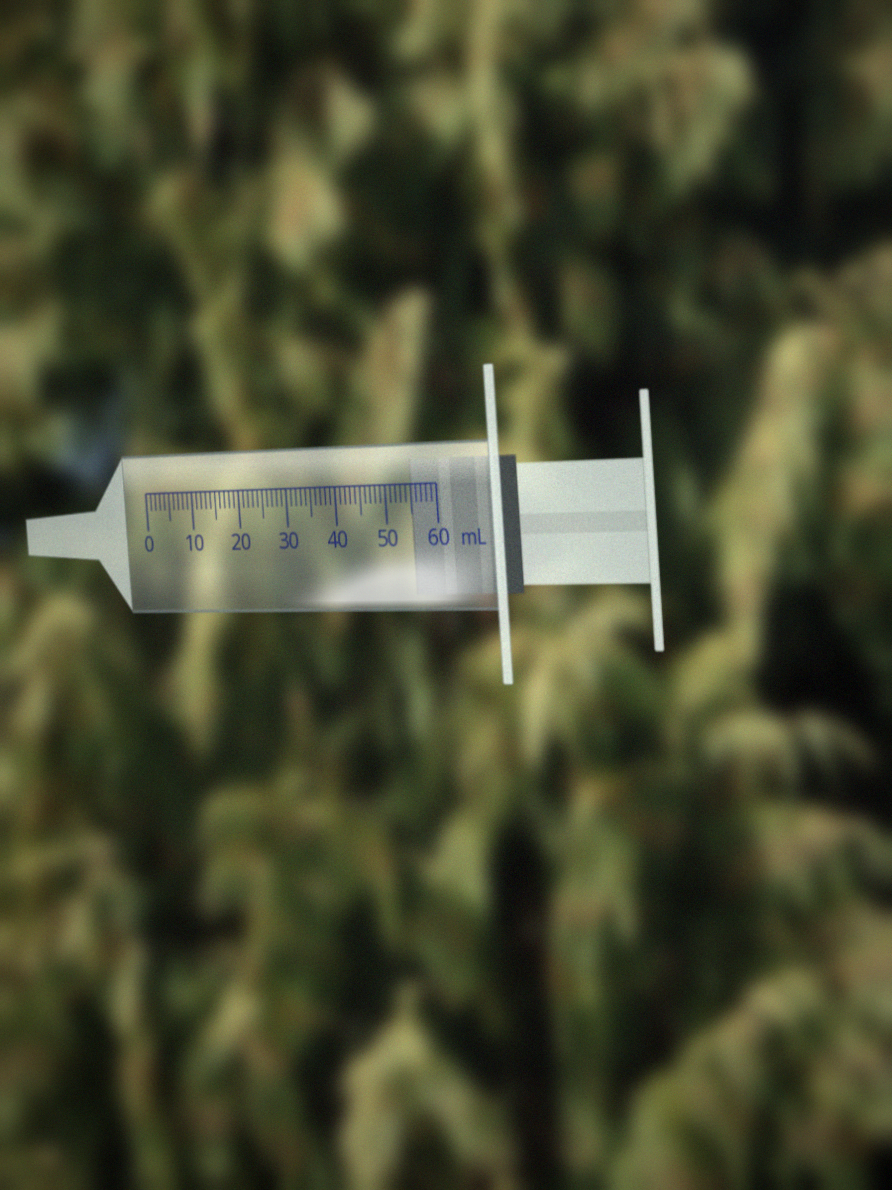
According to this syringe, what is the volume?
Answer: 55 mL
